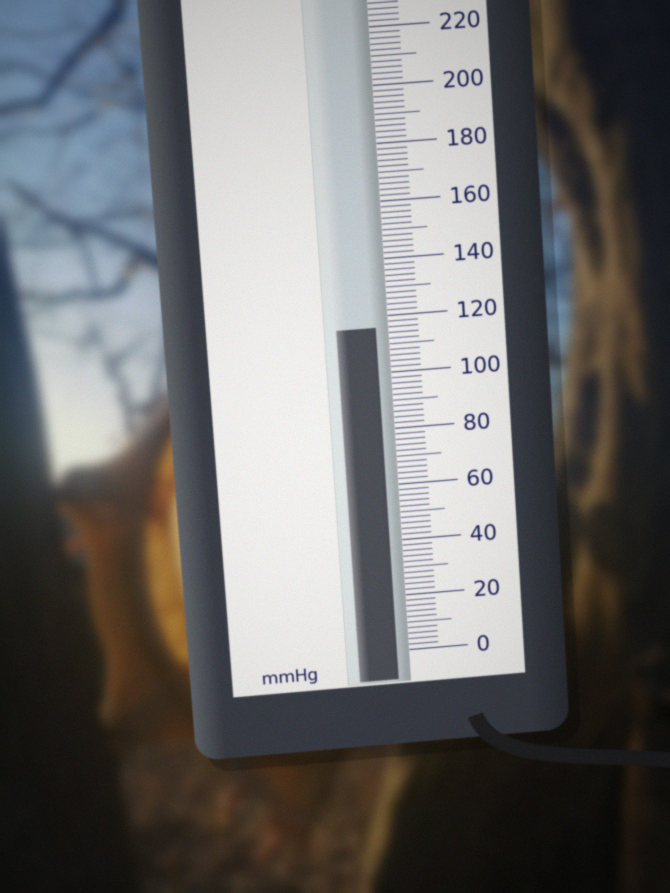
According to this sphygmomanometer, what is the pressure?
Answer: 116 mmHg
